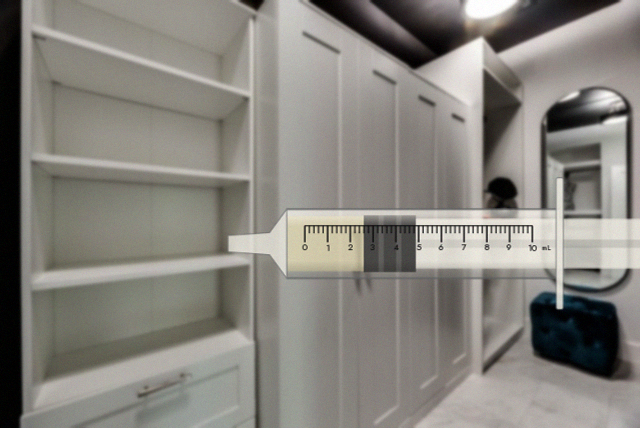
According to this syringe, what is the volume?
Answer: 2.6 mL
